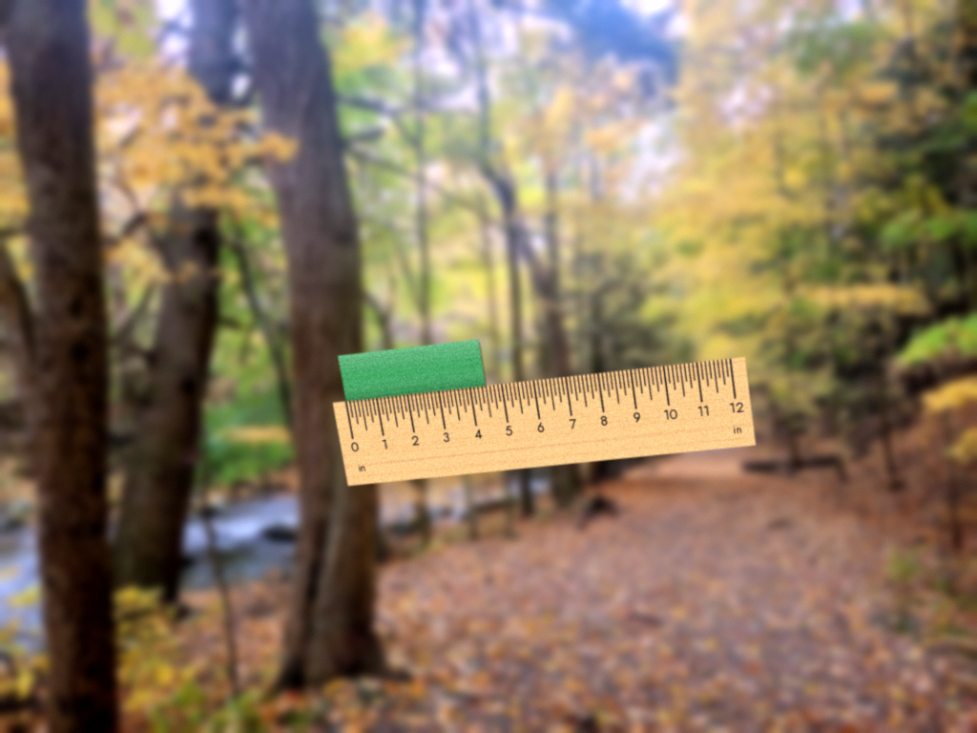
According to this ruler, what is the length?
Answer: 4.5 in
